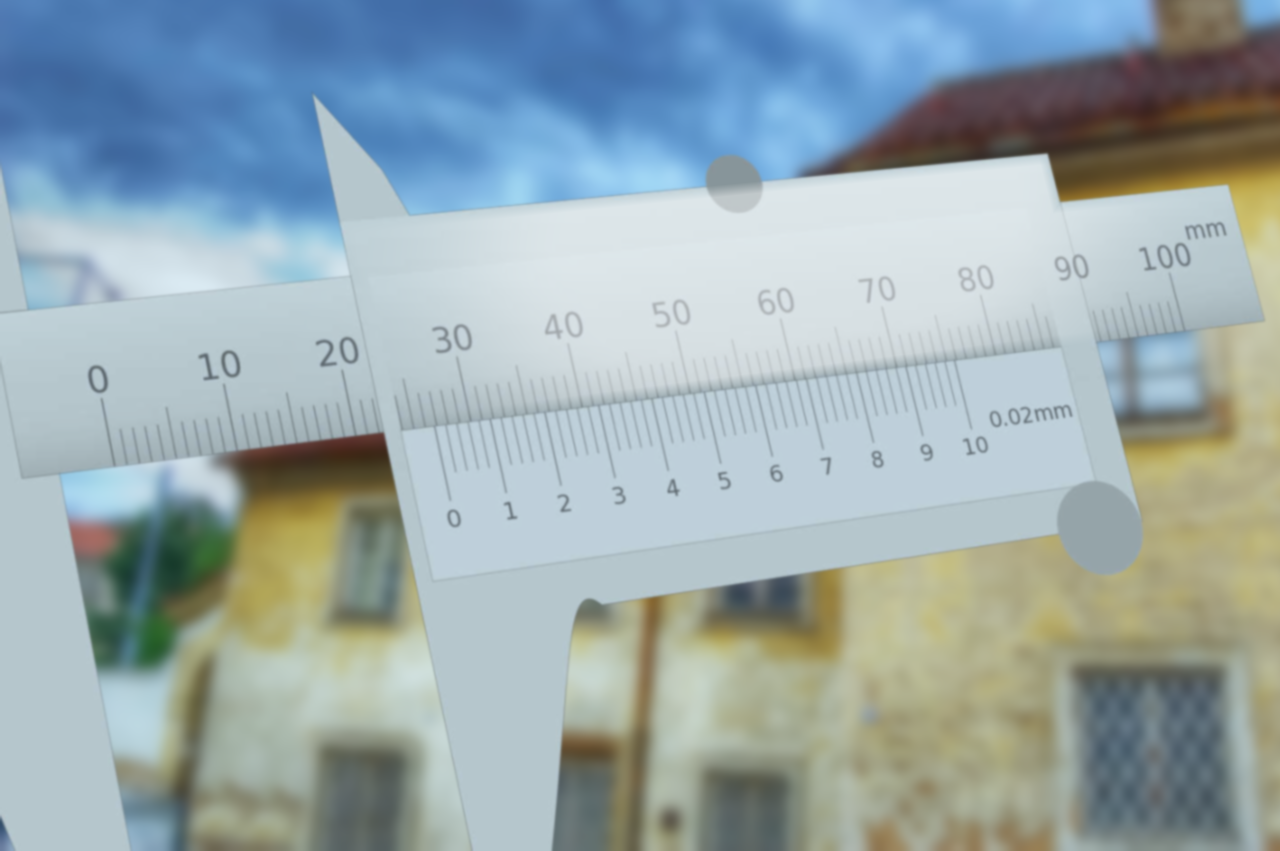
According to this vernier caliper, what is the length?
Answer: 26.8 mm
